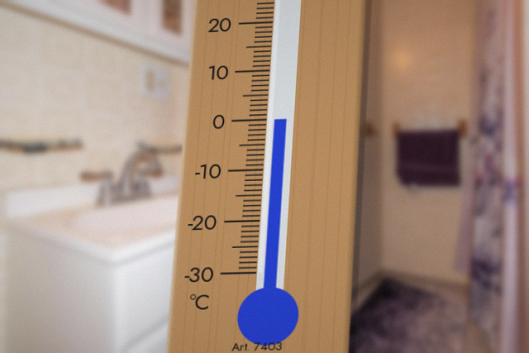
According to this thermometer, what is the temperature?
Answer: 0 °C
